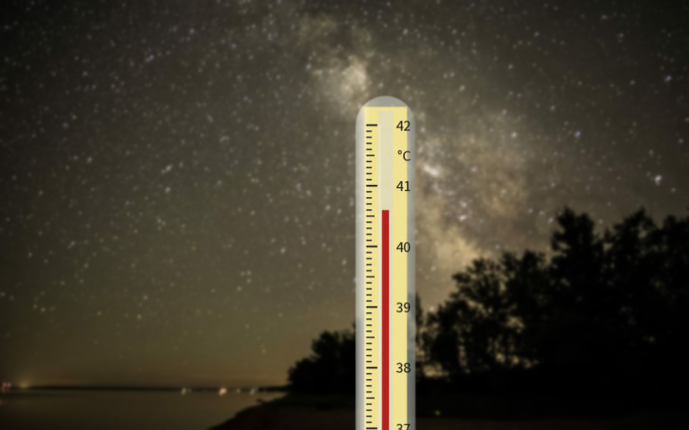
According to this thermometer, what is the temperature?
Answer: 40.6 °C
